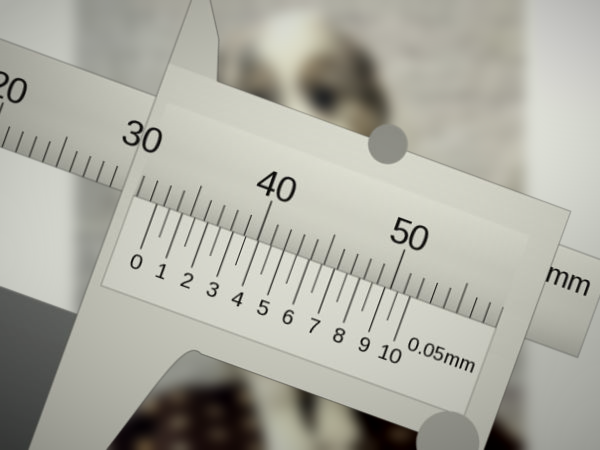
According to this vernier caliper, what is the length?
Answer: 32.5 mm
